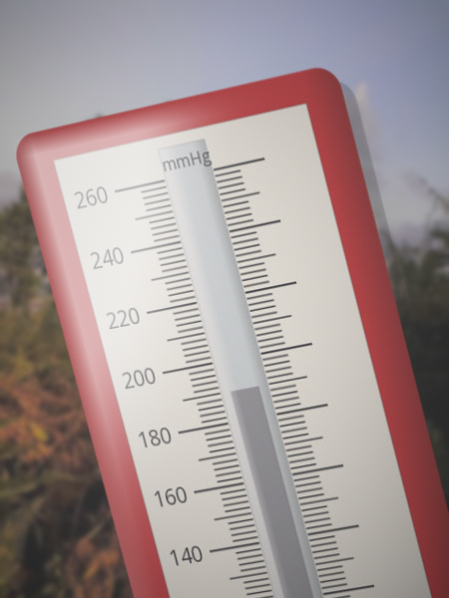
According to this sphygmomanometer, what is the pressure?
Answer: 190 mmHg
